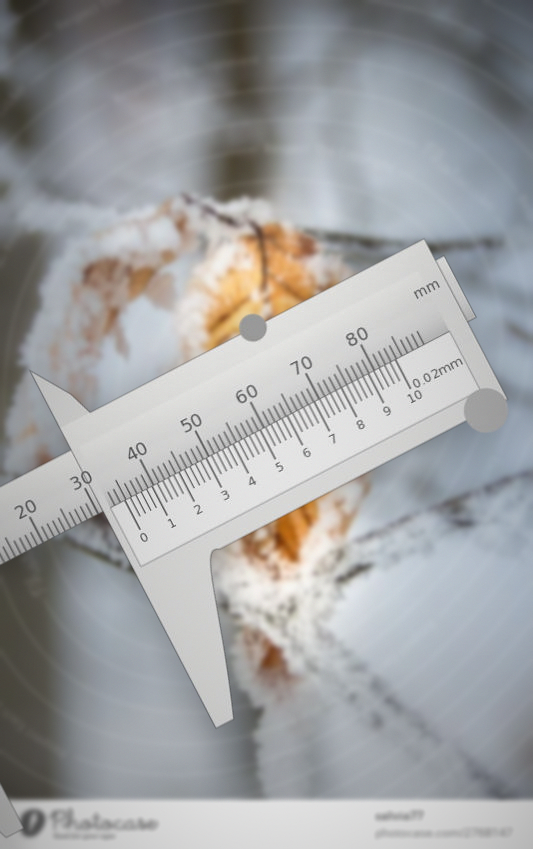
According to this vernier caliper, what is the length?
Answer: 34.8 mm
